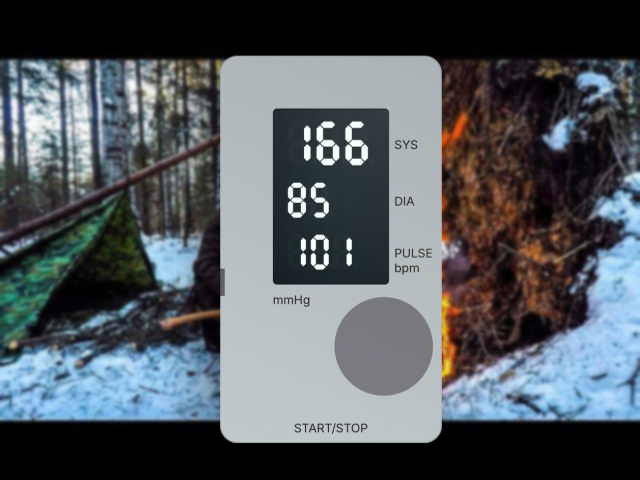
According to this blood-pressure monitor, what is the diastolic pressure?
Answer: 85 mmHg
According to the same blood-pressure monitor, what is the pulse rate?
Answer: 101 bpm
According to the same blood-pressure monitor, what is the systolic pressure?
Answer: 166 mmHg
